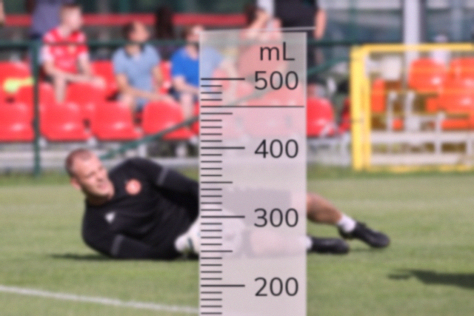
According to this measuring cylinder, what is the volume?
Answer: 460 mL
